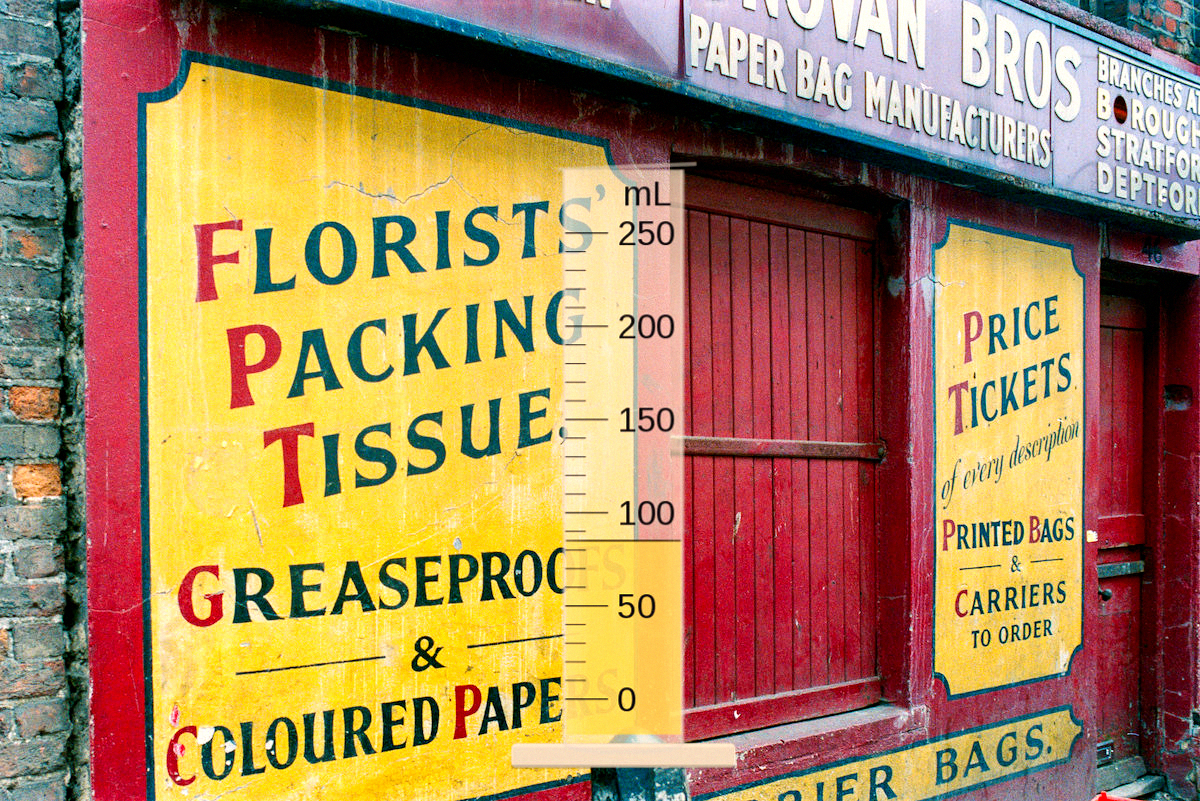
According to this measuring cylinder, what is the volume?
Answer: 85 mL
